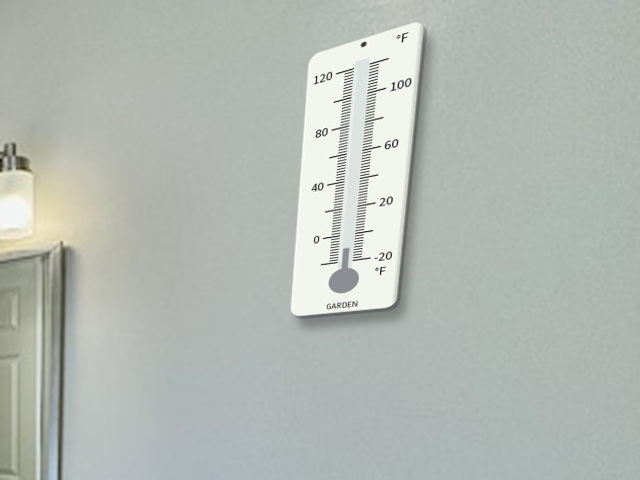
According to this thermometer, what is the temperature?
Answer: -10 °F
